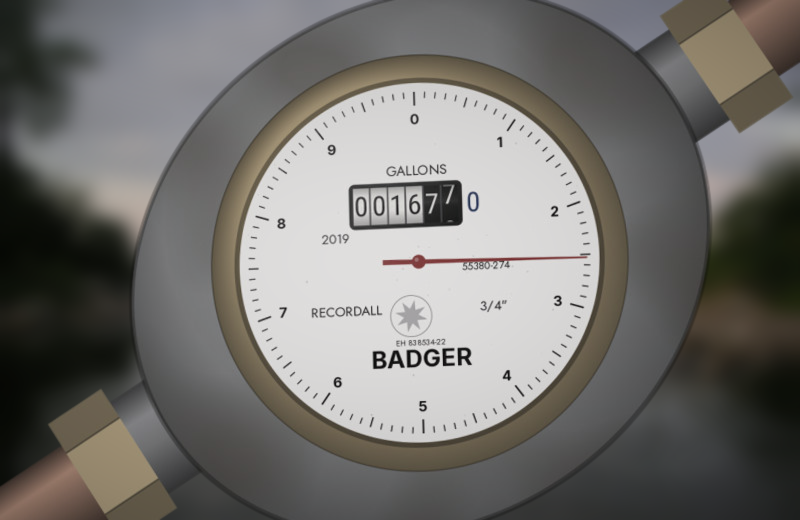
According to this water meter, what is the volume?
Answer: 16772.5 gal
